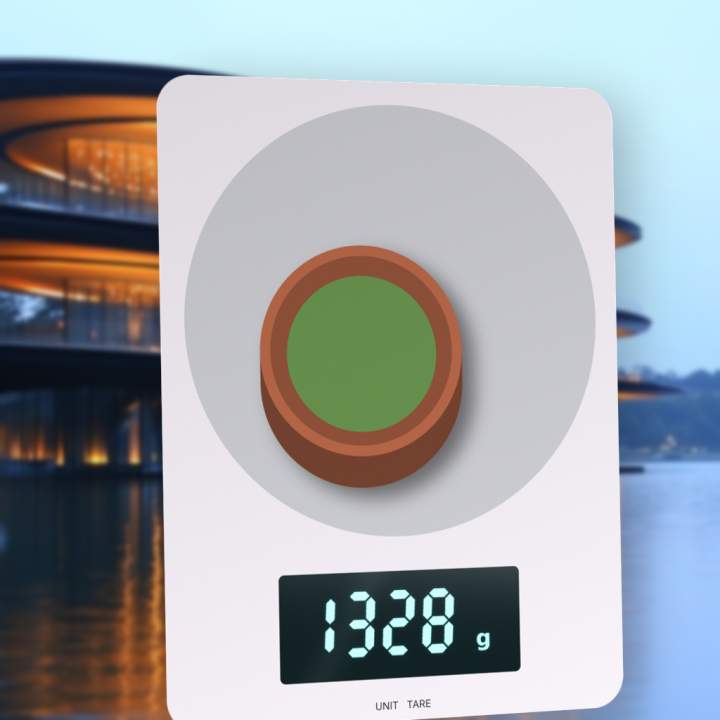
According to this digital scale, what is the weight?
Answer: 1328 g
